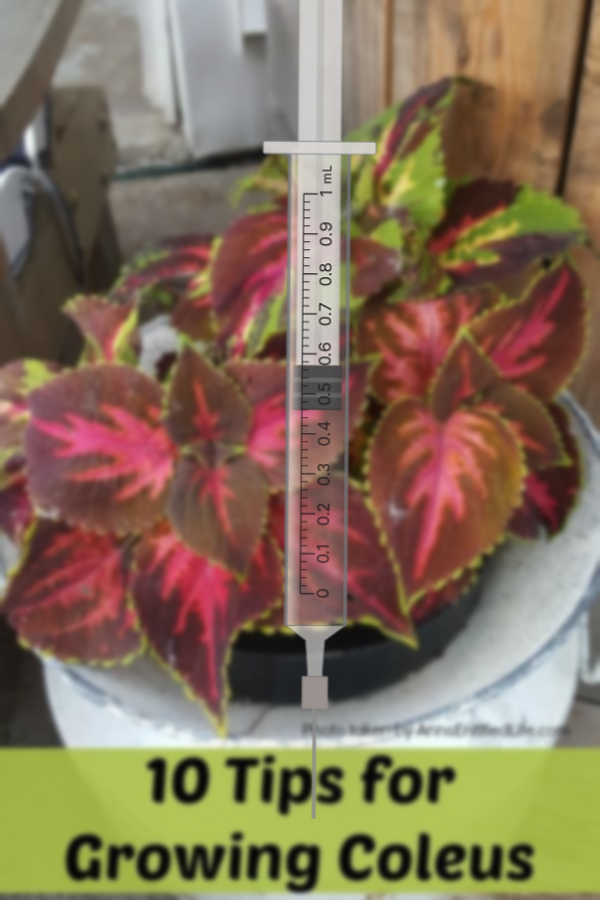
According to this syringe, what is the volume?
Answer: 0.46 mL
